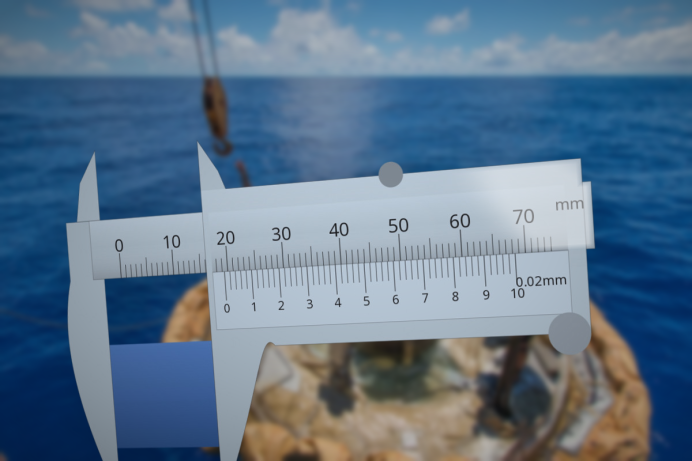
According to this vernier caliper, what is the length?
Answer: 19.4 mm
